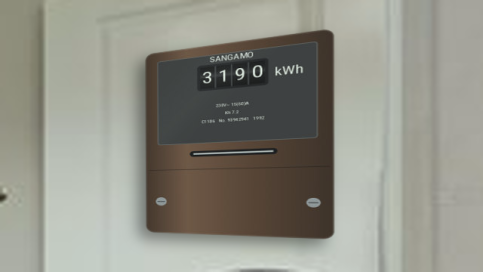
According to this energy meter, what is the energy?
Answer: 3190 kWh
